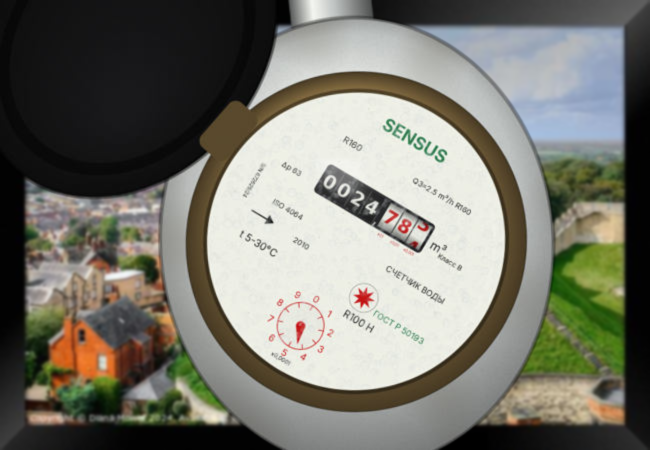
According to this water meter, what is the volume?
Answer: 24.7834 m³
